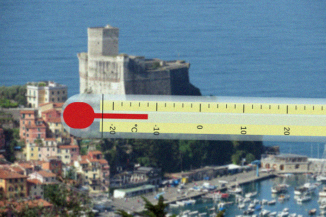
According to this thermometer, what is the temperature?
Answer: -12 °C
